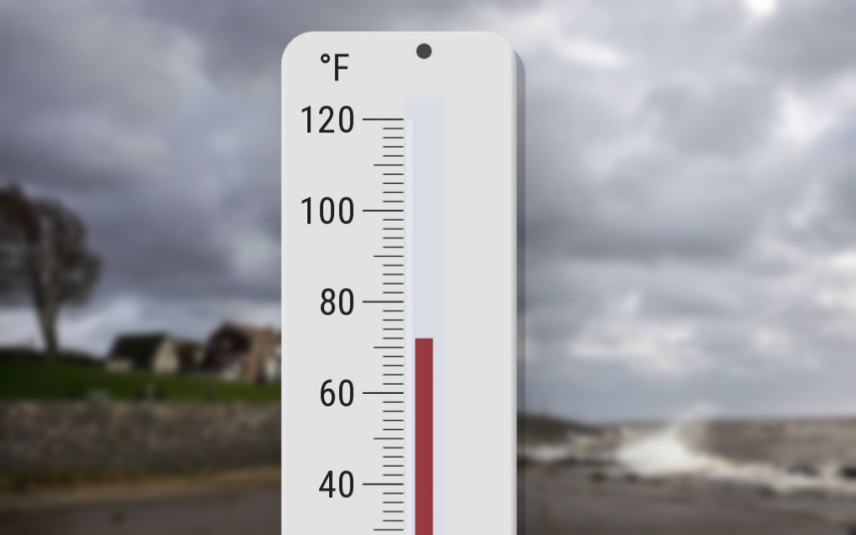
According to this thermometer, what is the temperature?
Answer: 72 °F
